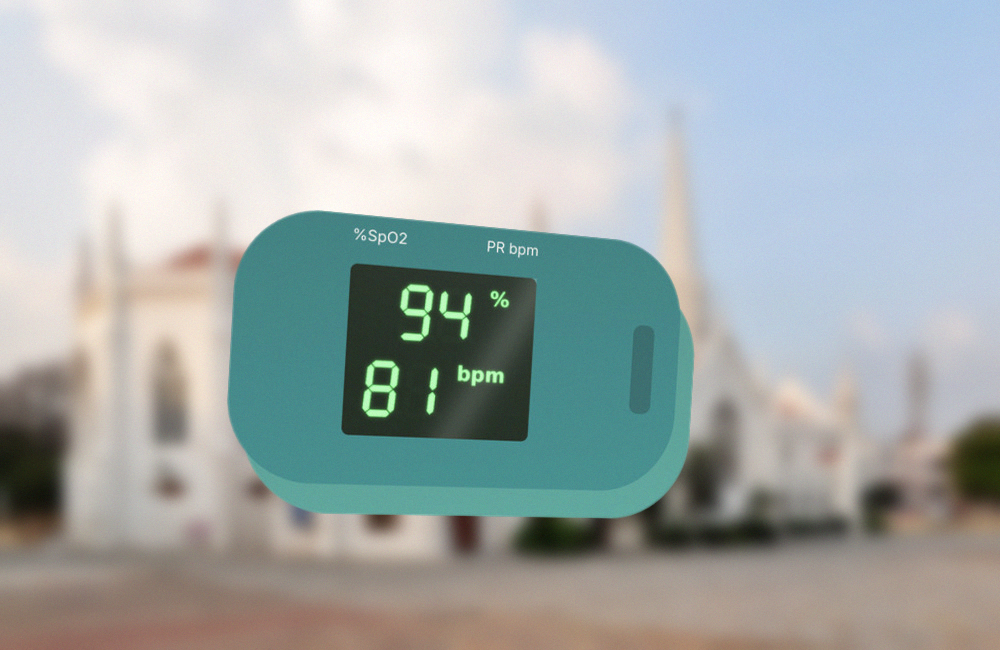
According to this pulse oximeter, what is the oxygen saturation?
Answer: 94 %
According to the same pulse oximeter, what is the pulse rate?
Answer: 81 bpm
